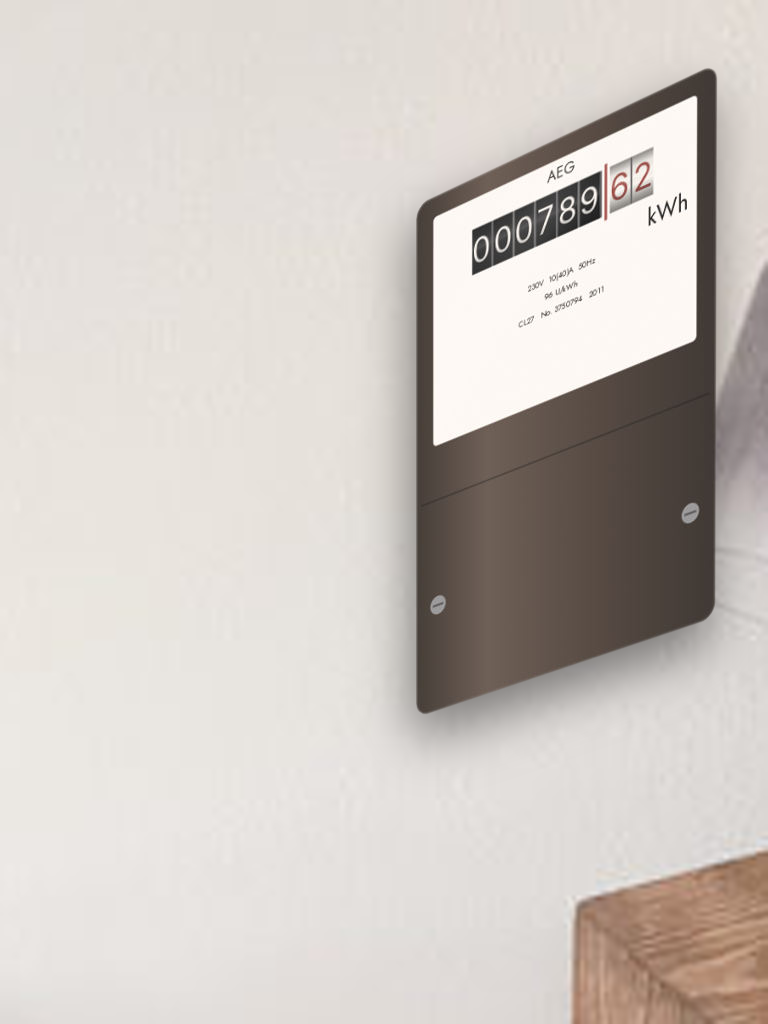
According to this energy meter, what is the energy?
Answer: 789.62 kWh
